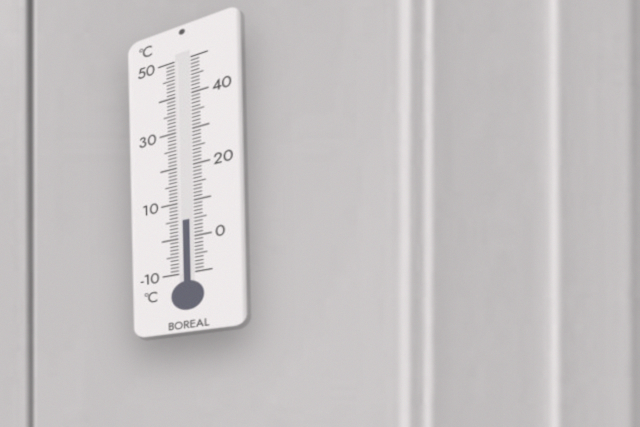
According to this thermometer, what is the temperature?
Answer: 5 °C
